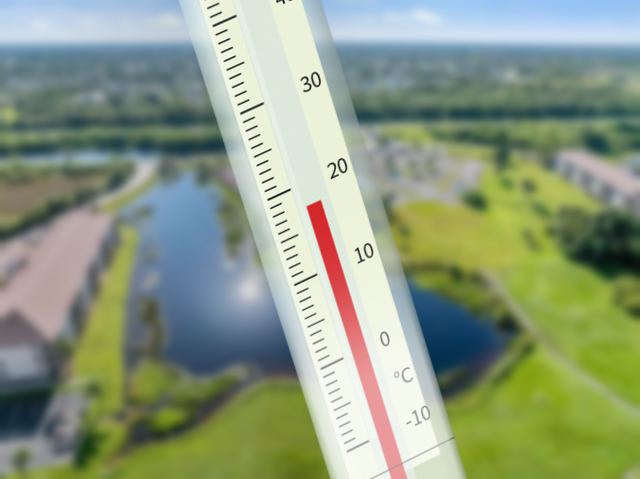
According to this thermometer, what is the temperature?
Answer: 17.5 °C
